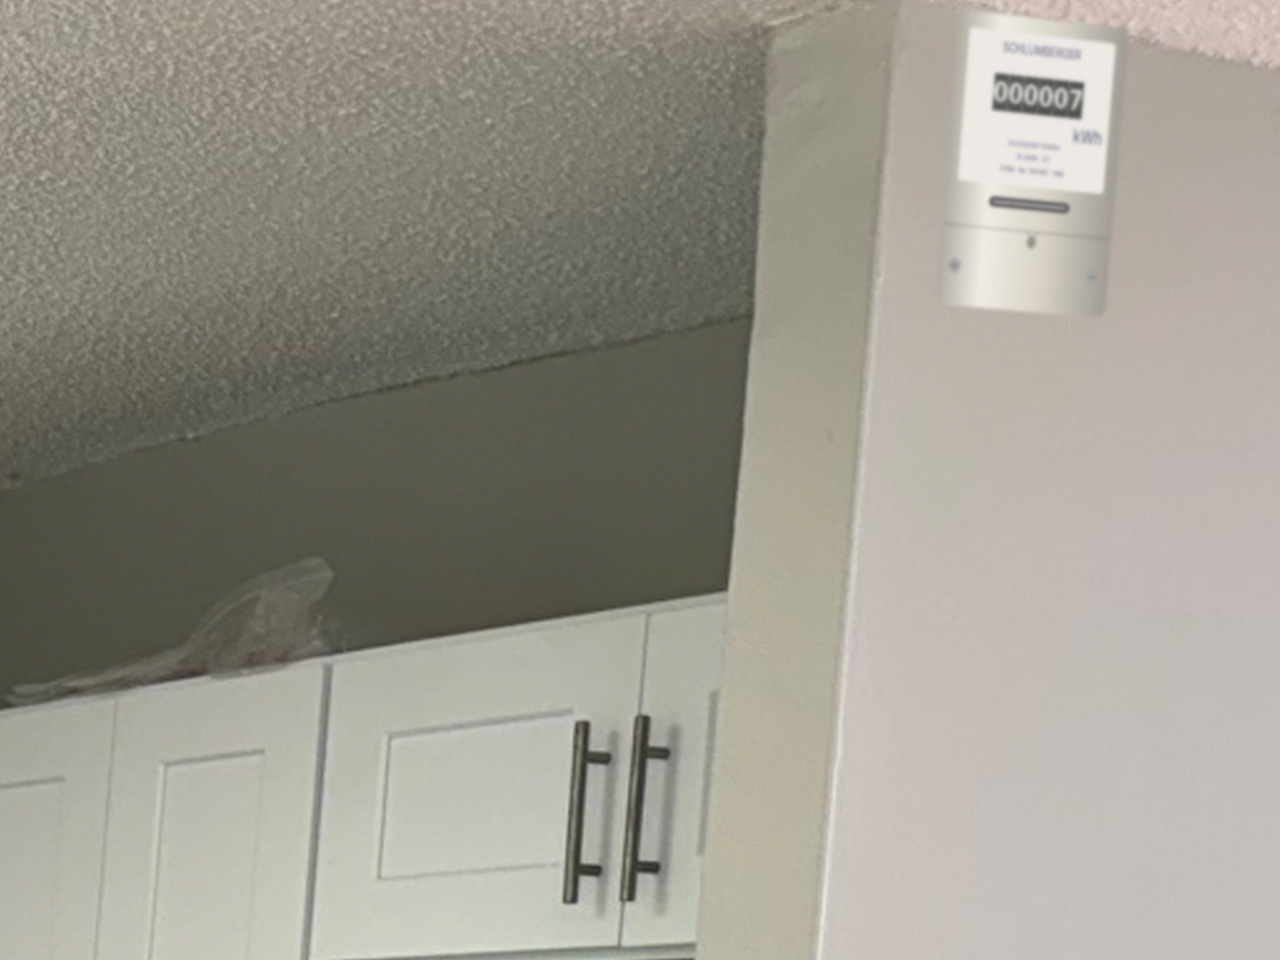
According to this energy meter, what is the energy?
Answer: 7 kWh
